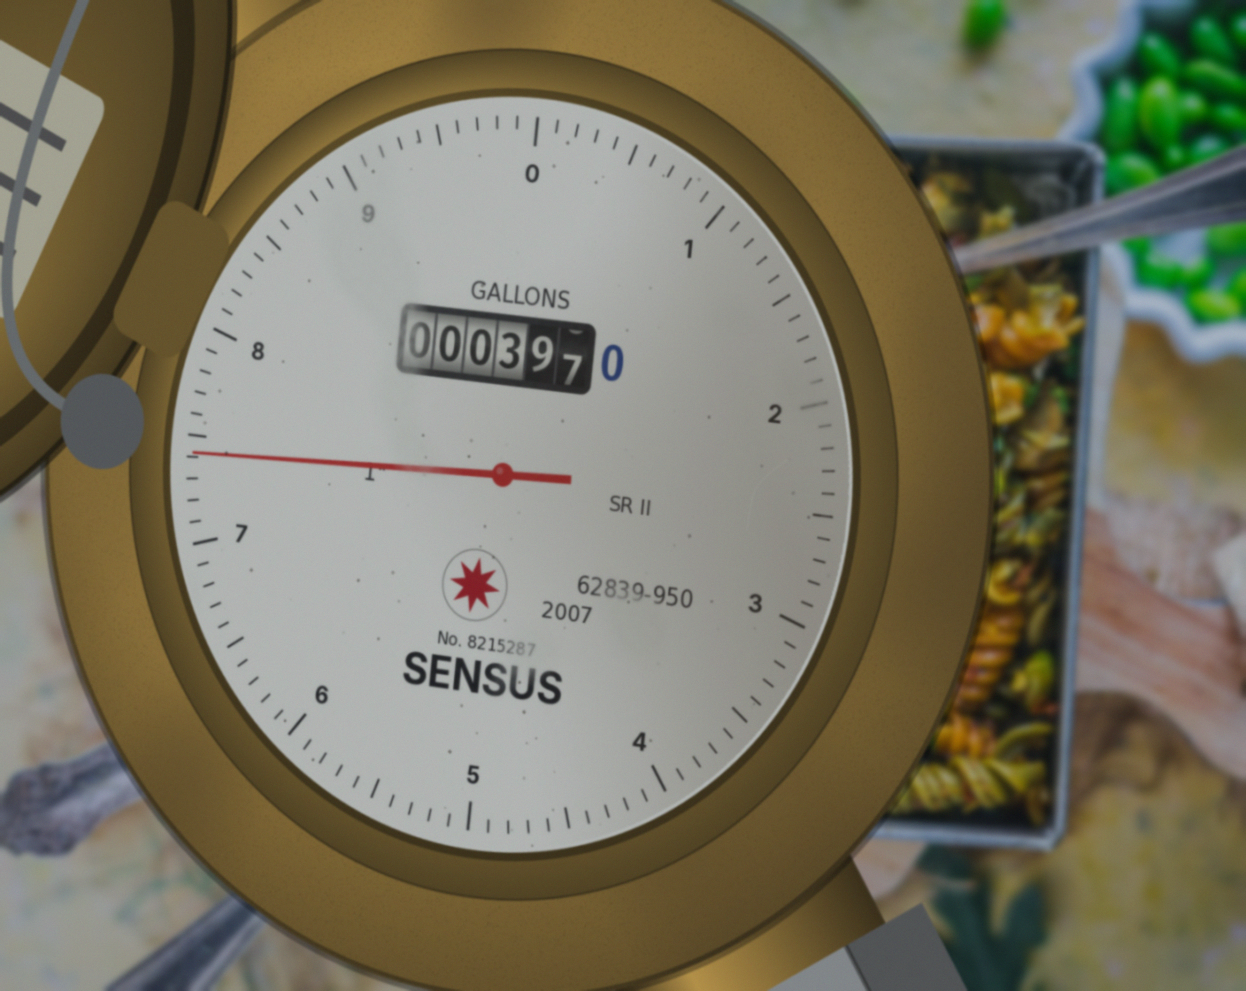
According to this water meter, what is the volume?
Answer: 3967.4 gal
